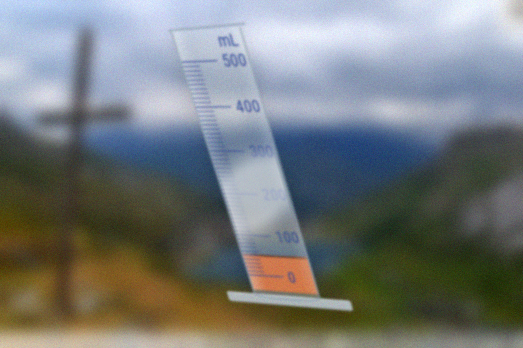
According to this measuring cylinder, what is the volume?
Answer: 50 mL
